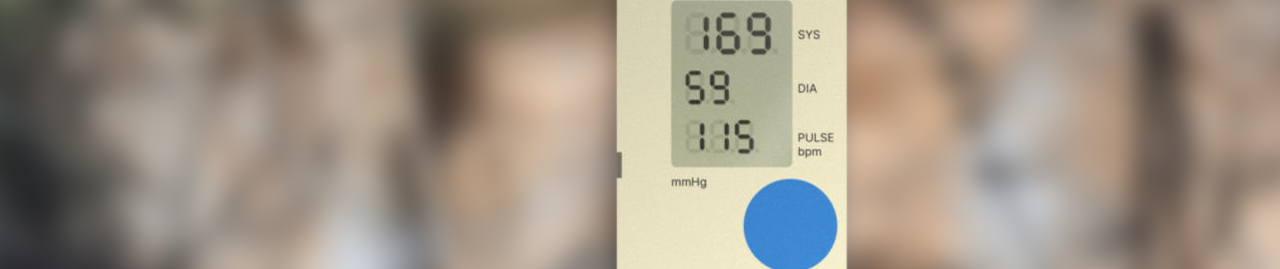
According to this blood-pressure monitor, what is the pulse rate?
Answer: 115 bpm
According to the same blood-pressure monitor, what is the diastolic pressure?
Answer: 59 mmHg
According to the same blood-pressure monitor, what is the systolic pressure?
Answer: 169 mmHg
